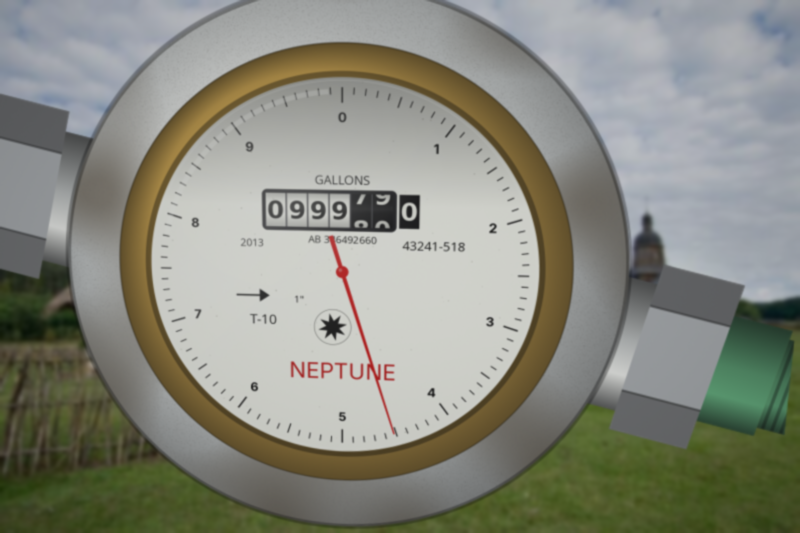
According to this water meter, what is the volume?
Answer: 999794.5 gal
